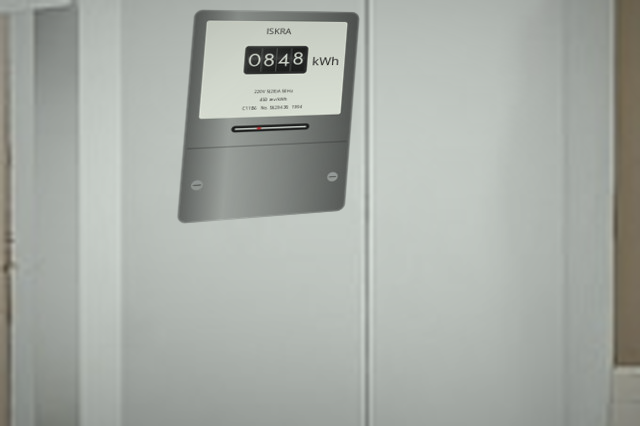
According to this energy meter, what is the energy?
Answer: 848 kWh
